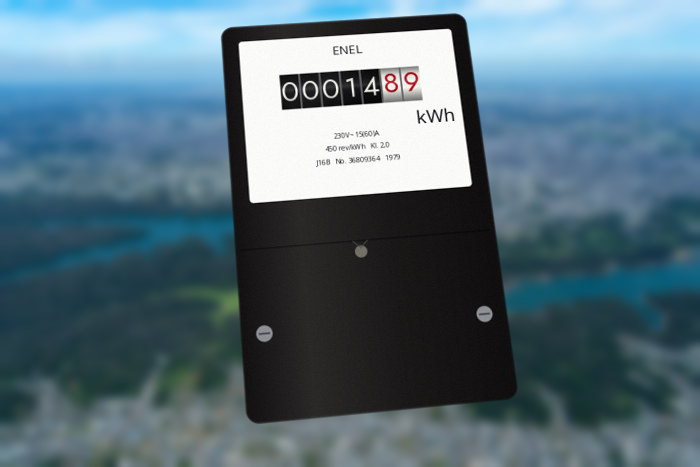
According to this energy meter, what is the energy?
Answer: 14.89 kWh
